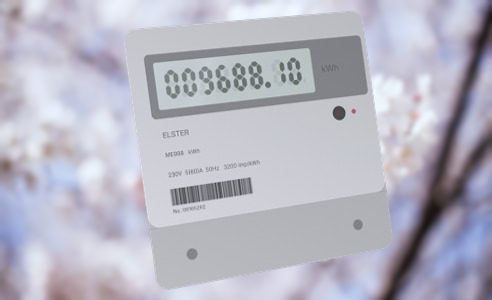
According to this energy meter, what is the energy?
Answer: 9688.10 kWh
